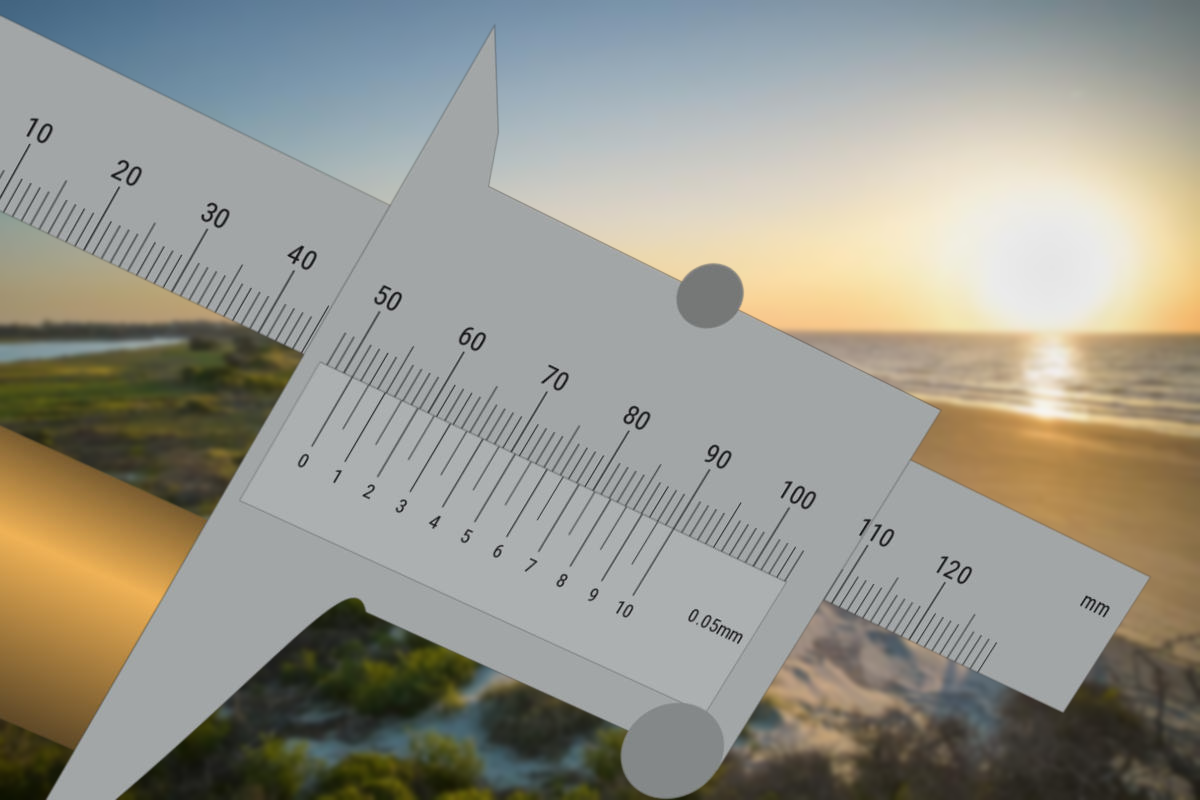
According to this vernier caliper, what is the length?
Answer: 51.0 mm
